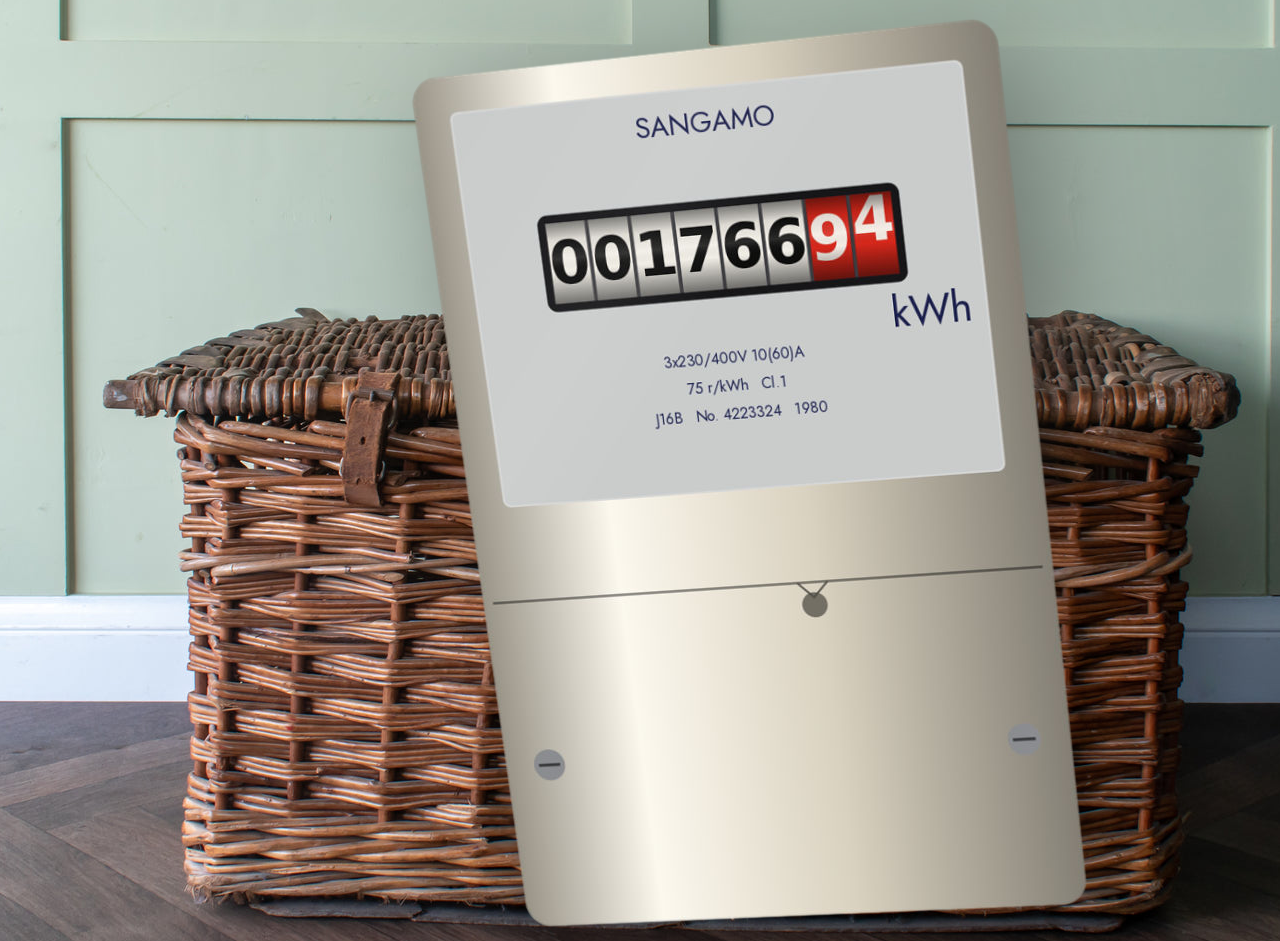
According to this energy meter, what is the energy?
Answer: 1766.94 kWh
